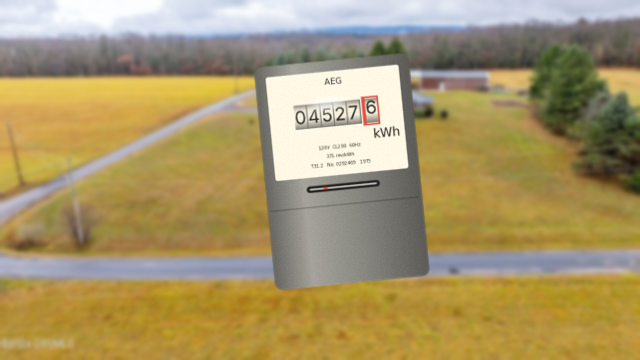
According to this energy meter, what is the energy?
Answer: 4527.6 kWh
